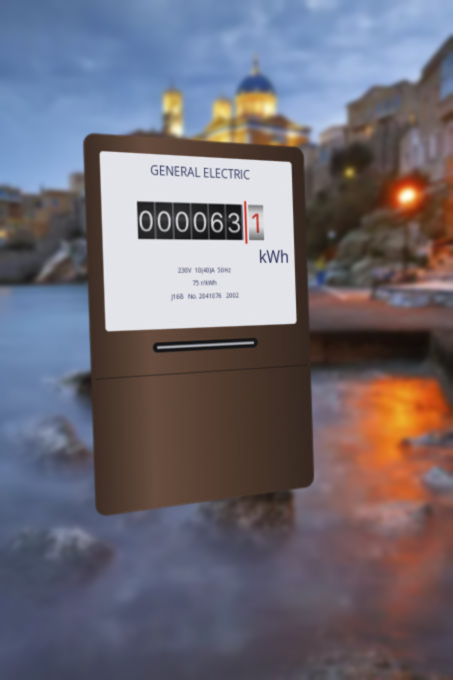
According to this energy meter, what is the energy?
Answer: 63.1 kWh
